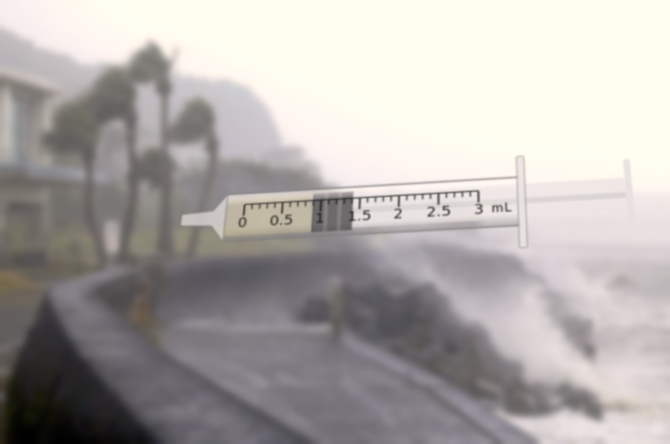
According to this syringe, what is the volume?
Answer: 0.9 mL
